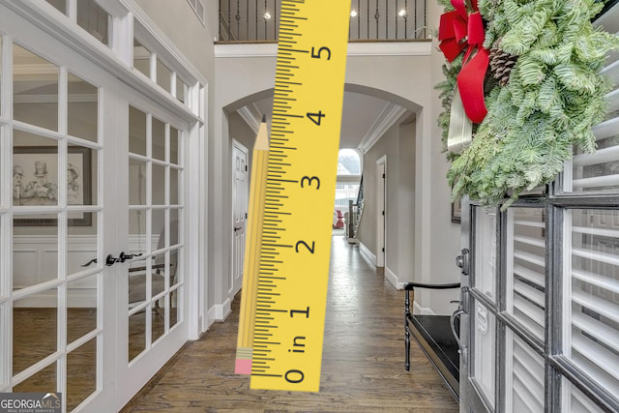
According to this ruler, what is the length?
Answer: 4 in
